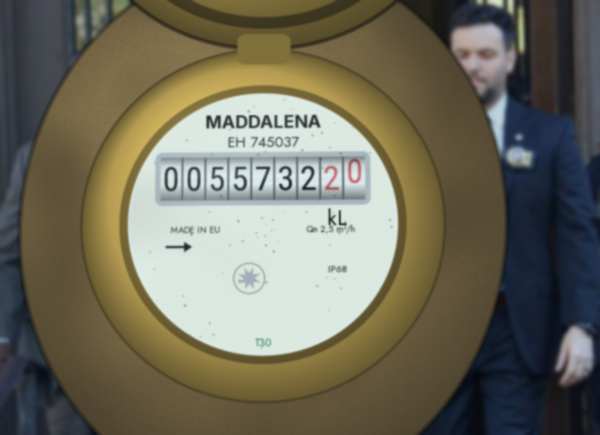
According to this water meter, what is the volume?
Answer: 55732.20 kL
